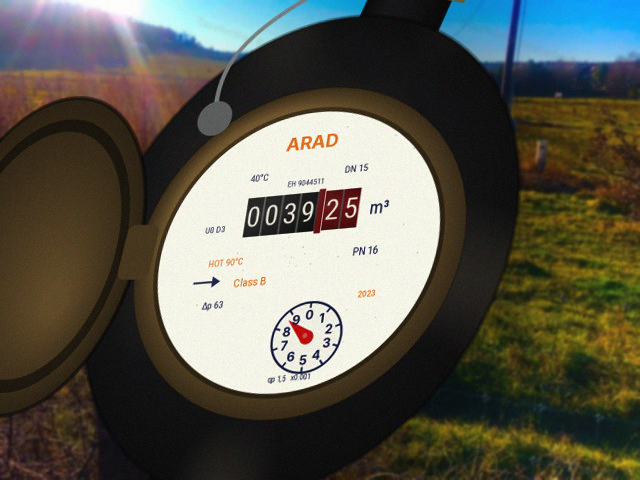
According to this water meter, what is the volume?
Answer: 39.258 m³
